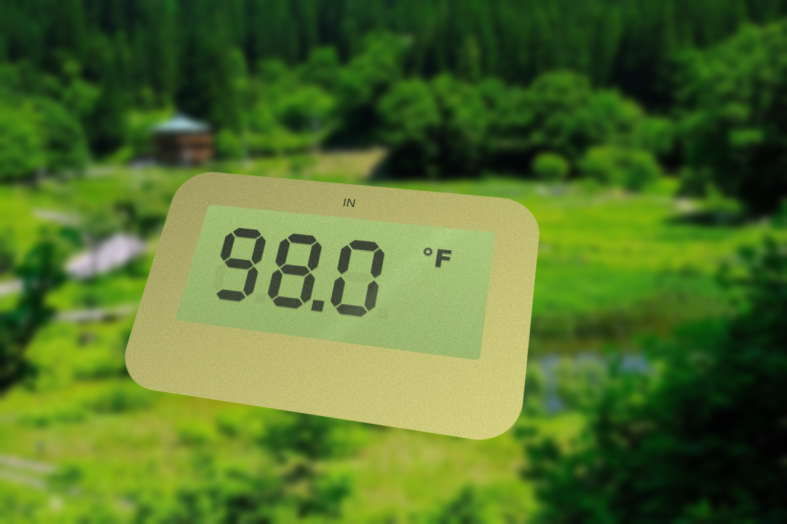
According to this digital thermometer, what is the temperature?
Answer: 98.0 °F
